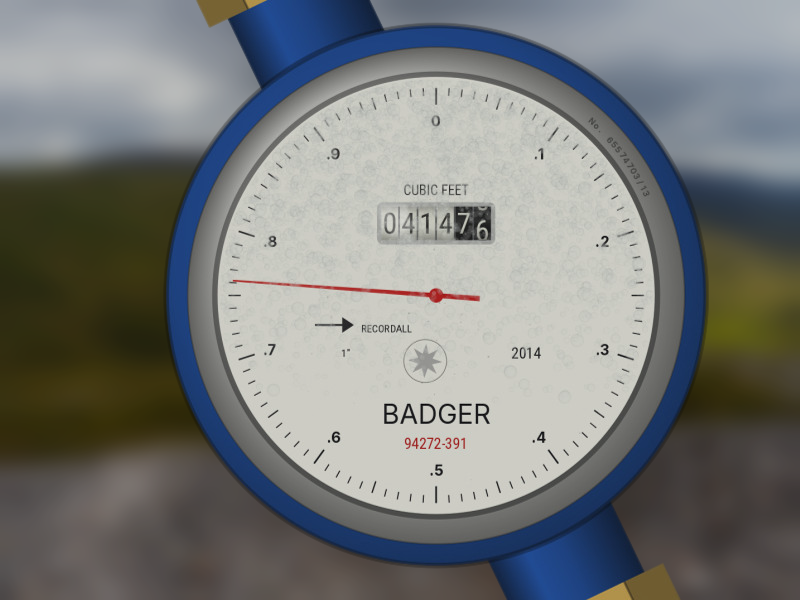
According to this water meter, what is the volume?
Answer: 41475.76 ft³
